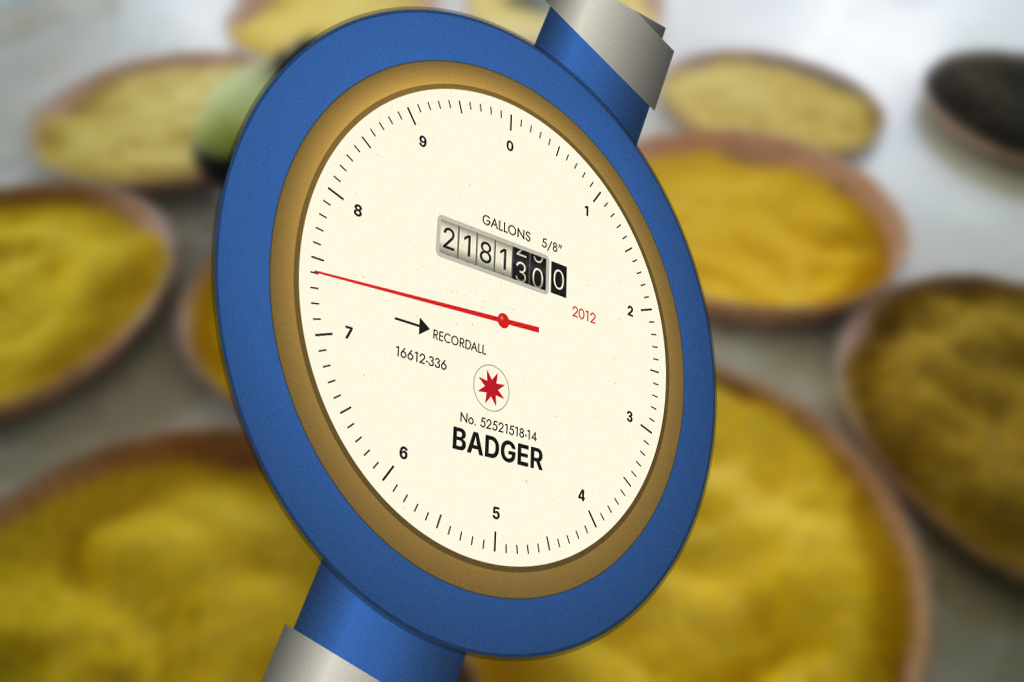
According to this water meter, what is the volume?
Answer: 2181297.4 gal
